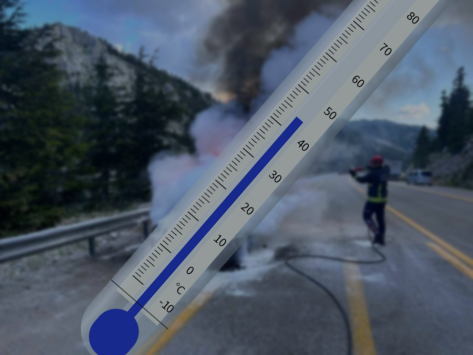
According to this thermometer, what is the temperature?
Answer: 44 °C
